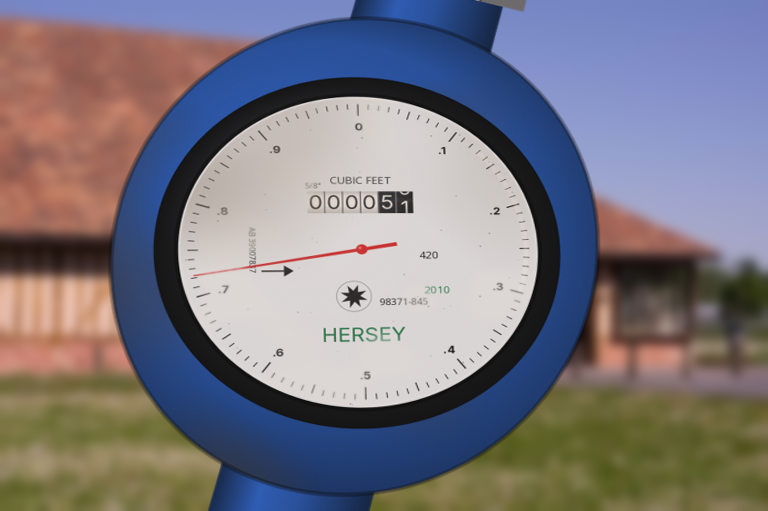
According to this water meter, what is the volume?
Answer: 50.72 ft³
